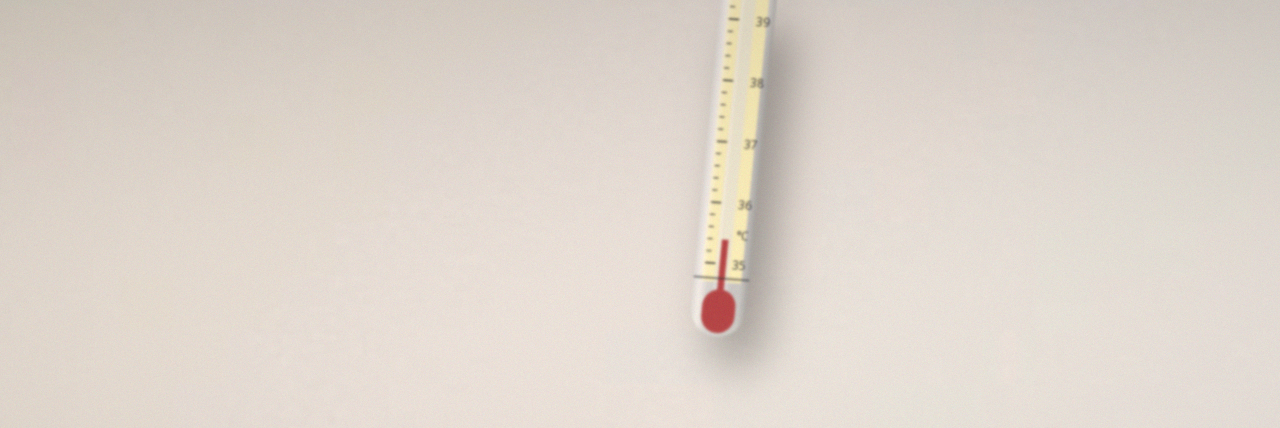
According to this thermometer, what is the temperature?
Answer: 35.4 °C
